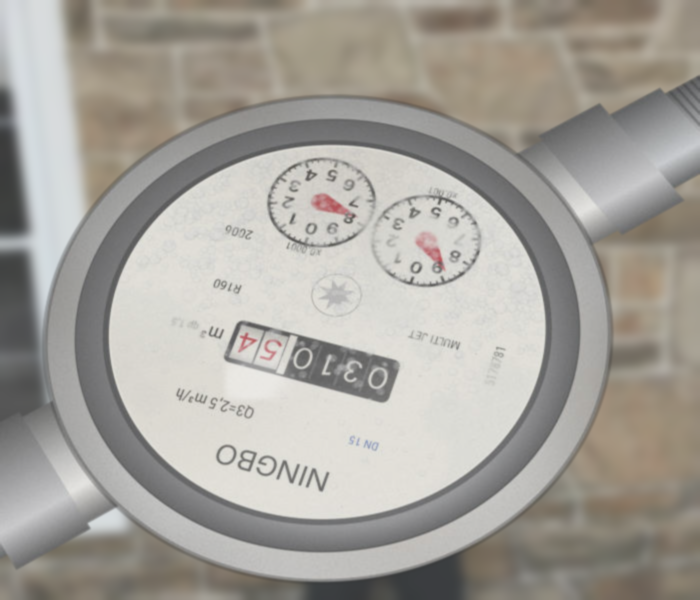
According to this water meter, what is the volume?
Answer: 310.5487 m³
